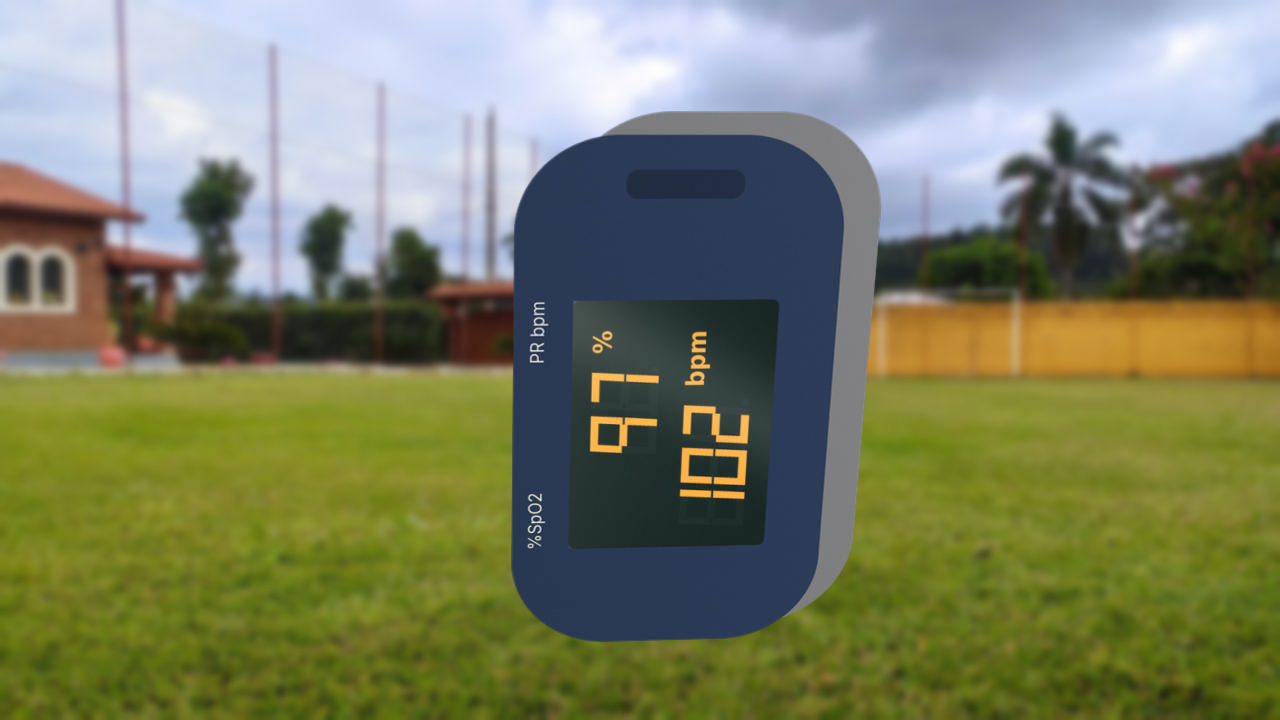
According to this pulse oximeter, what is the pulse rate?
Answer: 102 bpm
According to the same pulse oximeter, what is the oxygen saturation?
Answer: 97 %
